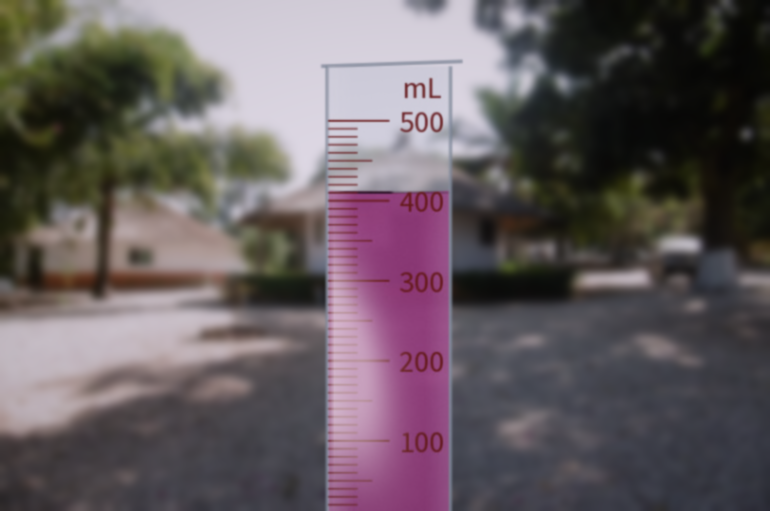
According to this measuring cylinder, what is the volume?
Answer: 410 mL
